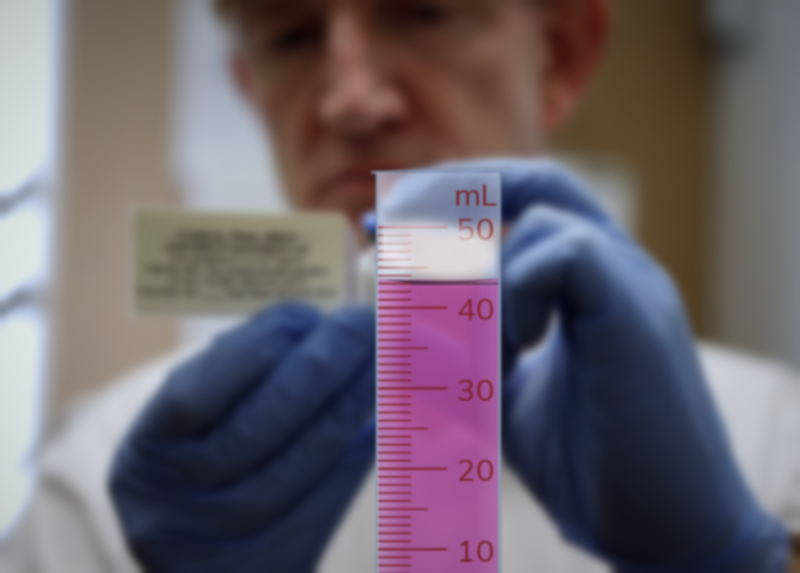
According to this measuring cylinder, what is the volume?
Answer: 43 mL
